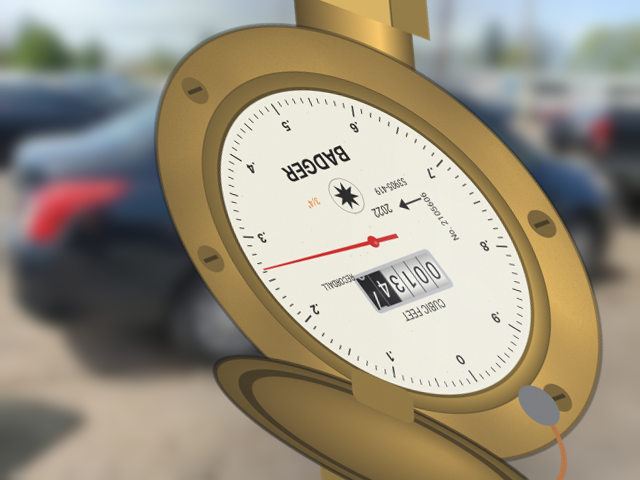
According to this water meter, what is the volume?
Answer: 1347.26 ft³
